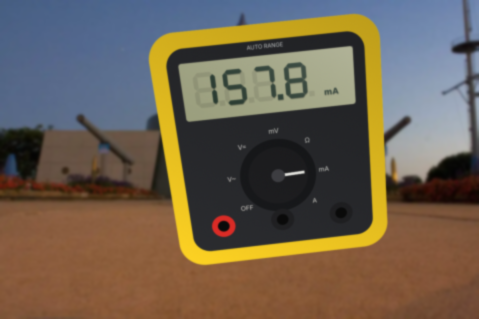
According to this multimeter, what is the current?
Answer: 157.8 mA
